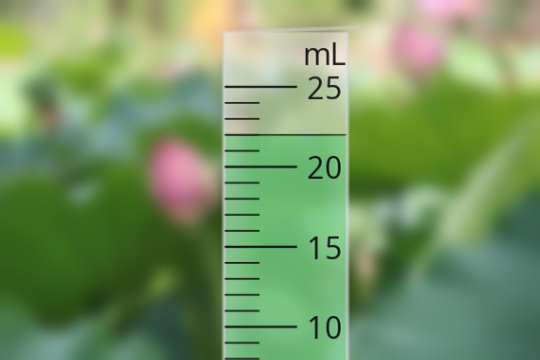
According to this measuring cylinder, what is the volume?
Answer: 22 mL
